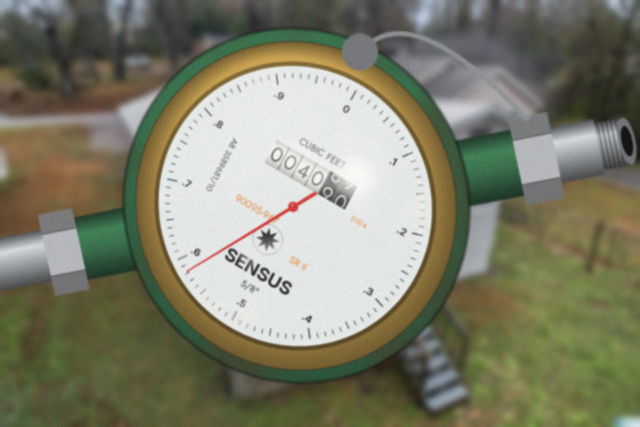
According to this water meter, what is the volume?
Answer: 4089.58 ft³
